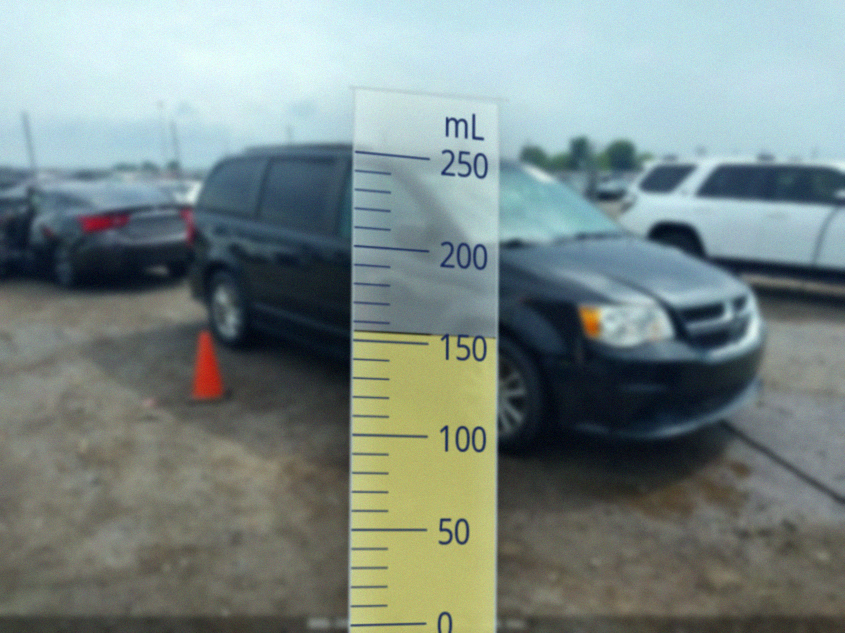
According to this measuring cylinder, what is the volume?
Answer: 155 mL
